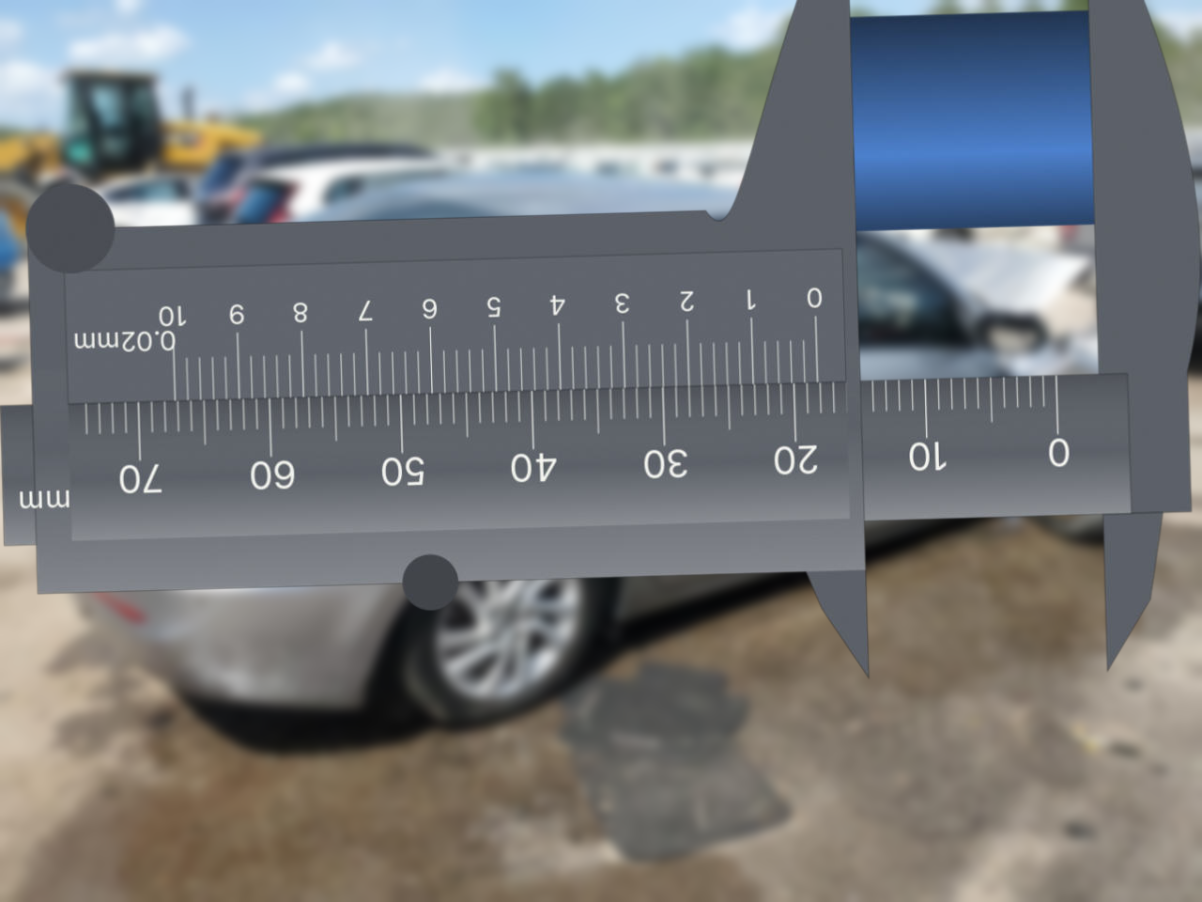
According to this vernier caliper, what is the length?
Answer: 18.2 mm
